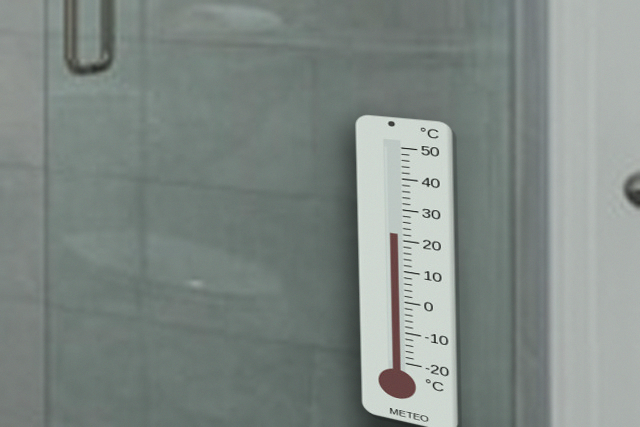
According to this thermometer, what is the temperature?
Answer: 22 °C
